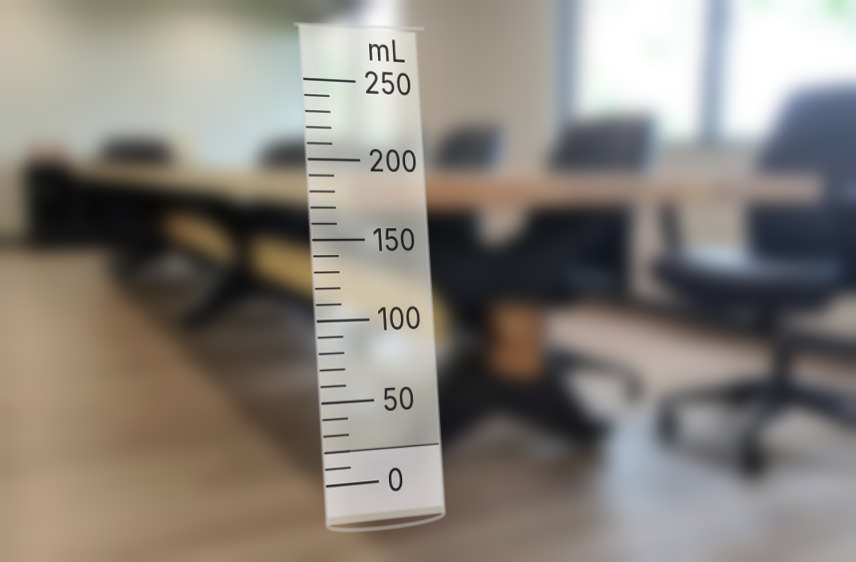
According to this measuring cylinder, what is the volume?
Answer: 20 mL
